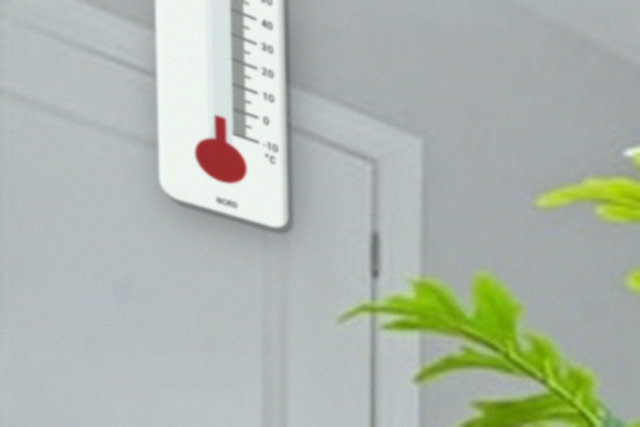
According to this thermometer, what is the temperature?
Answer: -5 °C
